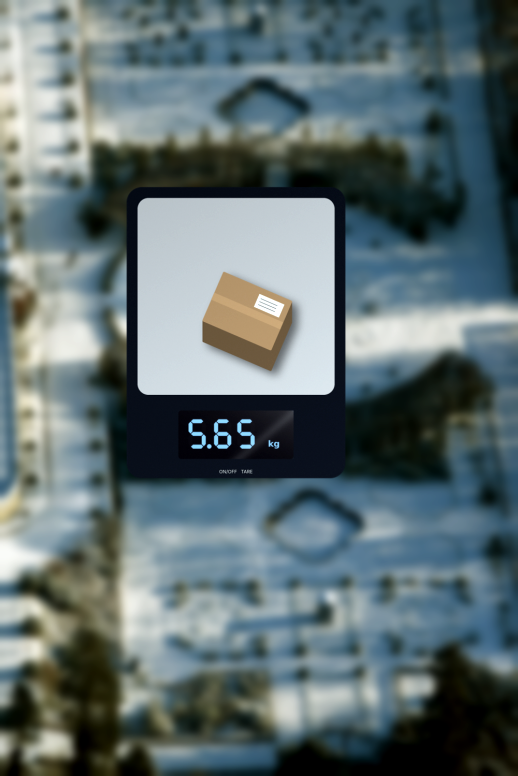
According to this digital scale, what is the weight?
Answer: 5.65 kg
